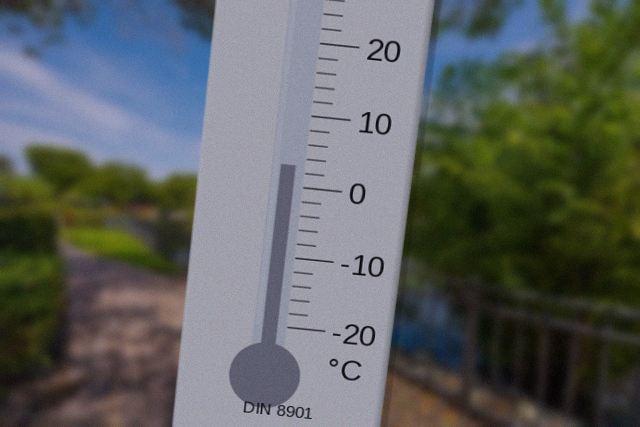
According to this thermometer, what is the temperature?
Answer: 3 °C
